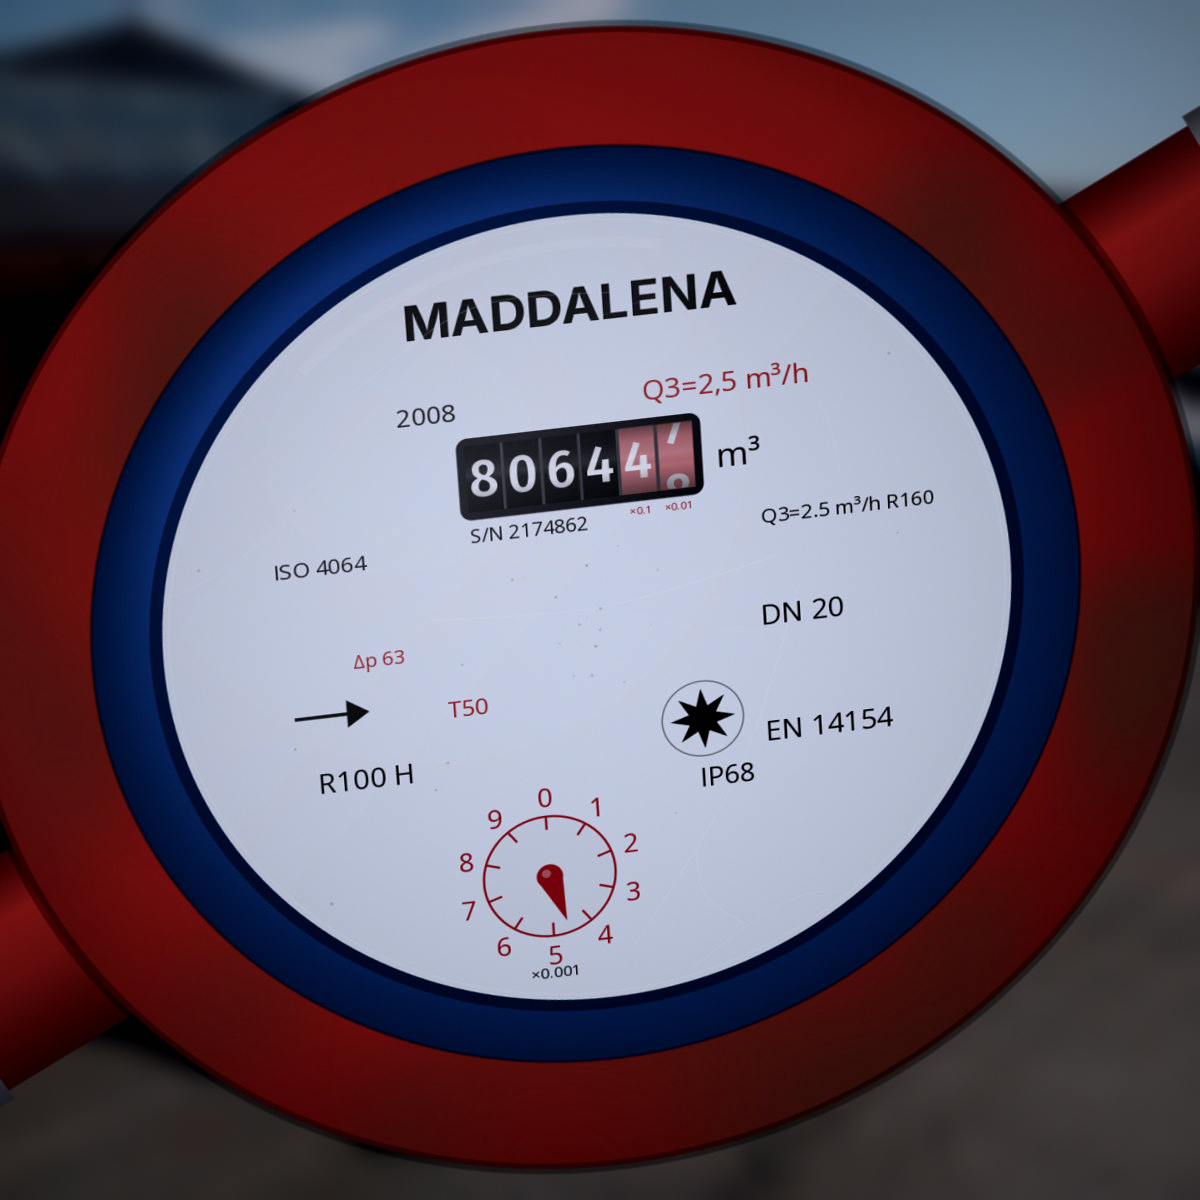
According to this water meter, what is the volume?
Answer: 8064.474 m³
